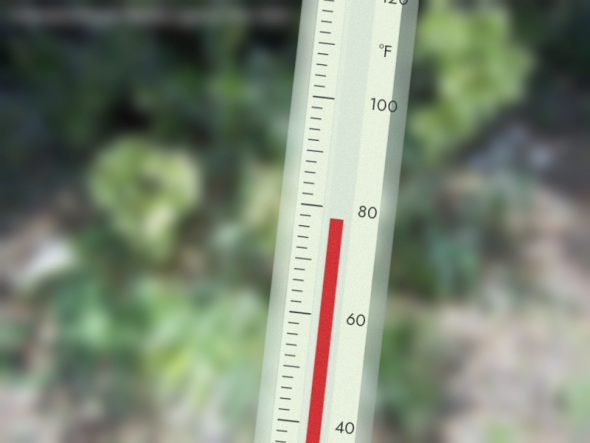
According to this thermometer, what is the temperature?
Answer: 78 °F
